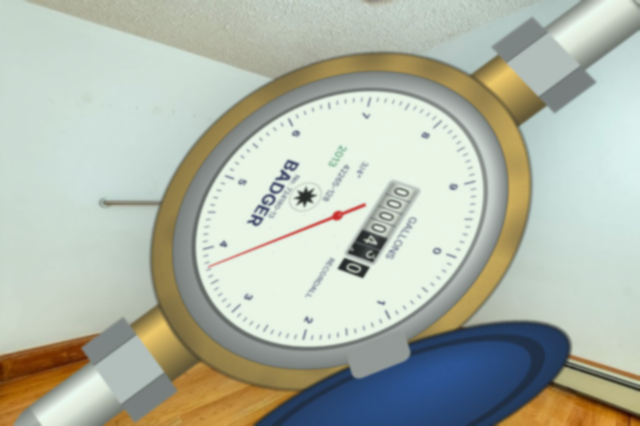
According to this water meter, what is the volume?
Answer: 433.7 gal
